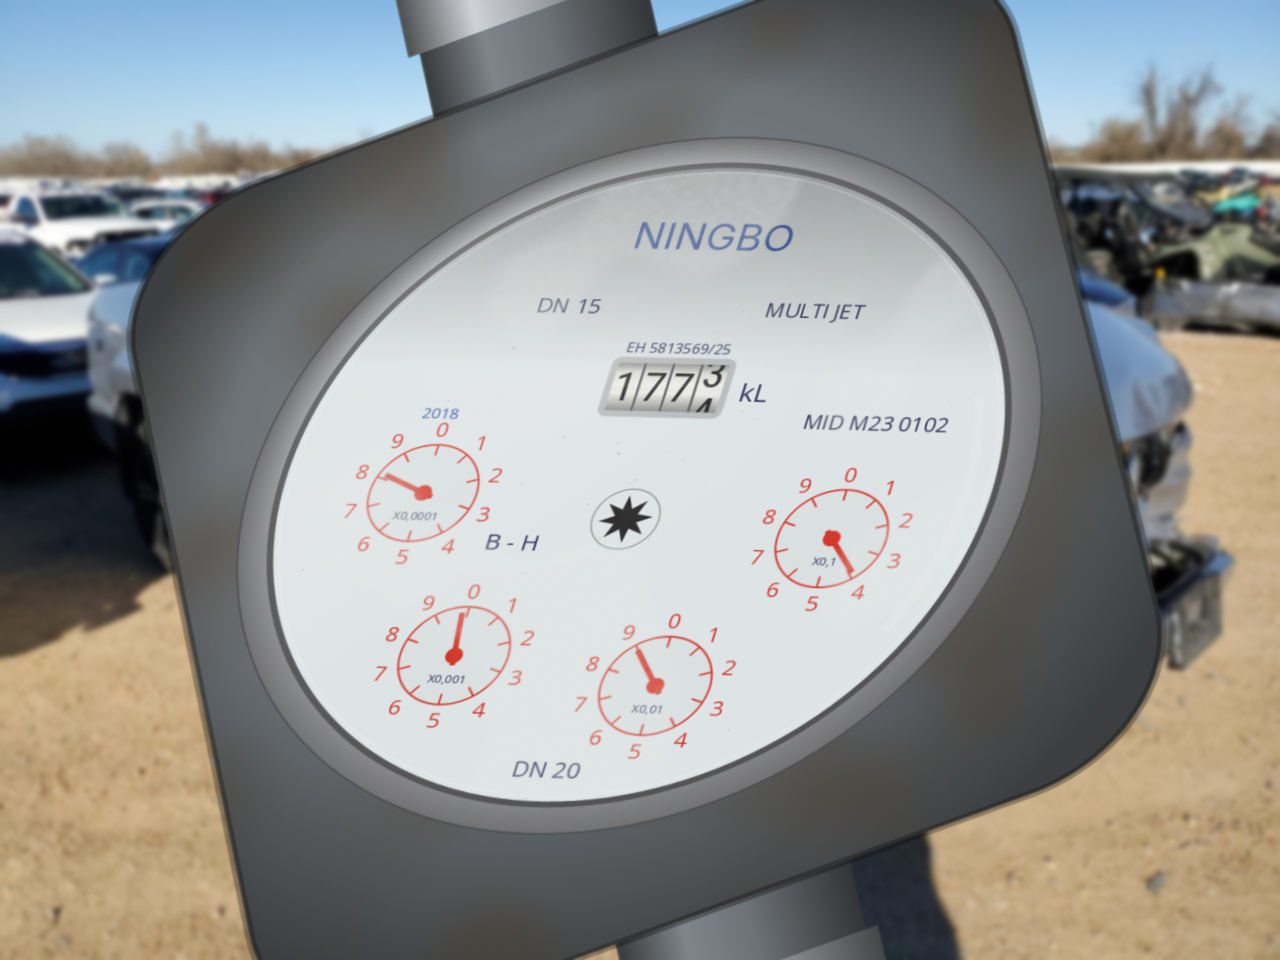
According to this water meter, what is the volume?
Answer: 1773.3898 kL
